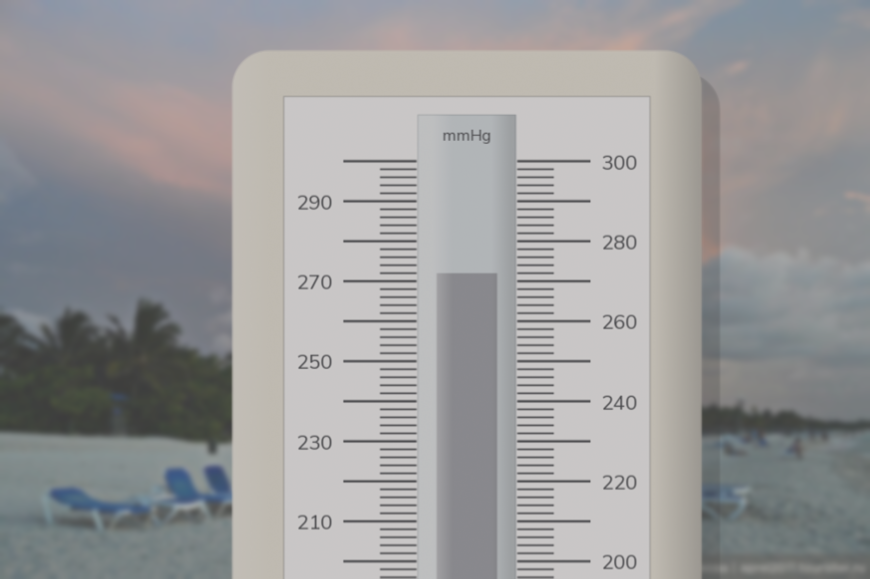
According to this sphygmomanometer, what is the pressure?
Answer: 272 mmHg
